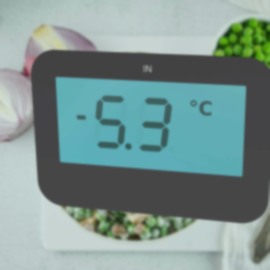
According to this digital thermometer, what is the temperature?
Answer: -5.3 °C
